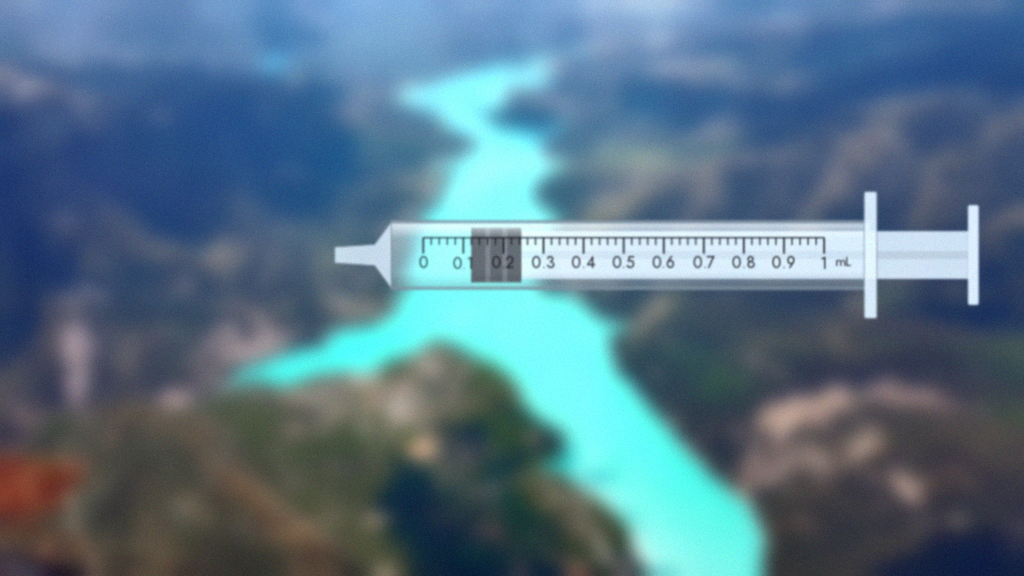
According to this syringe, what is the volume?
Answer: 0.12 mL
